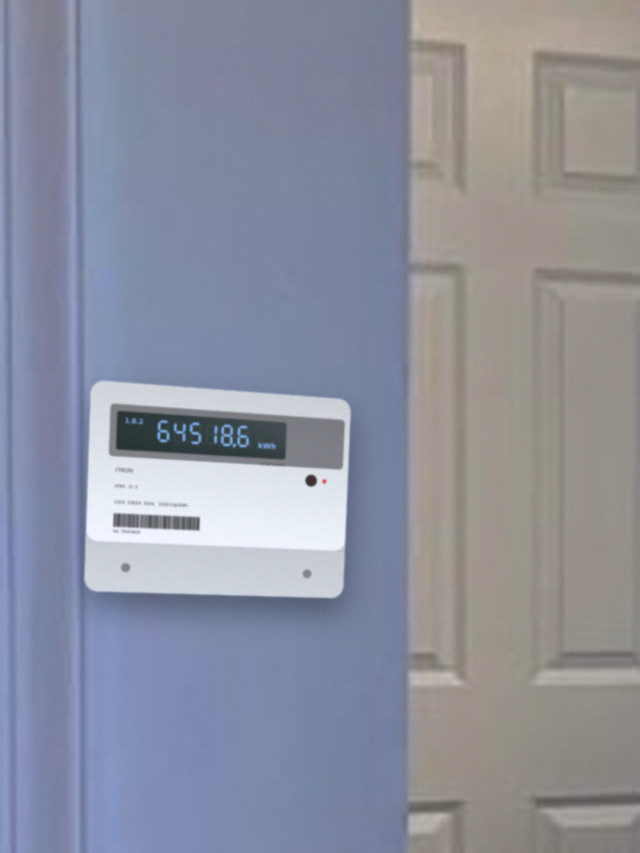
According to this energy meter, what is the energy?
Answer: 64518.6 kWh
